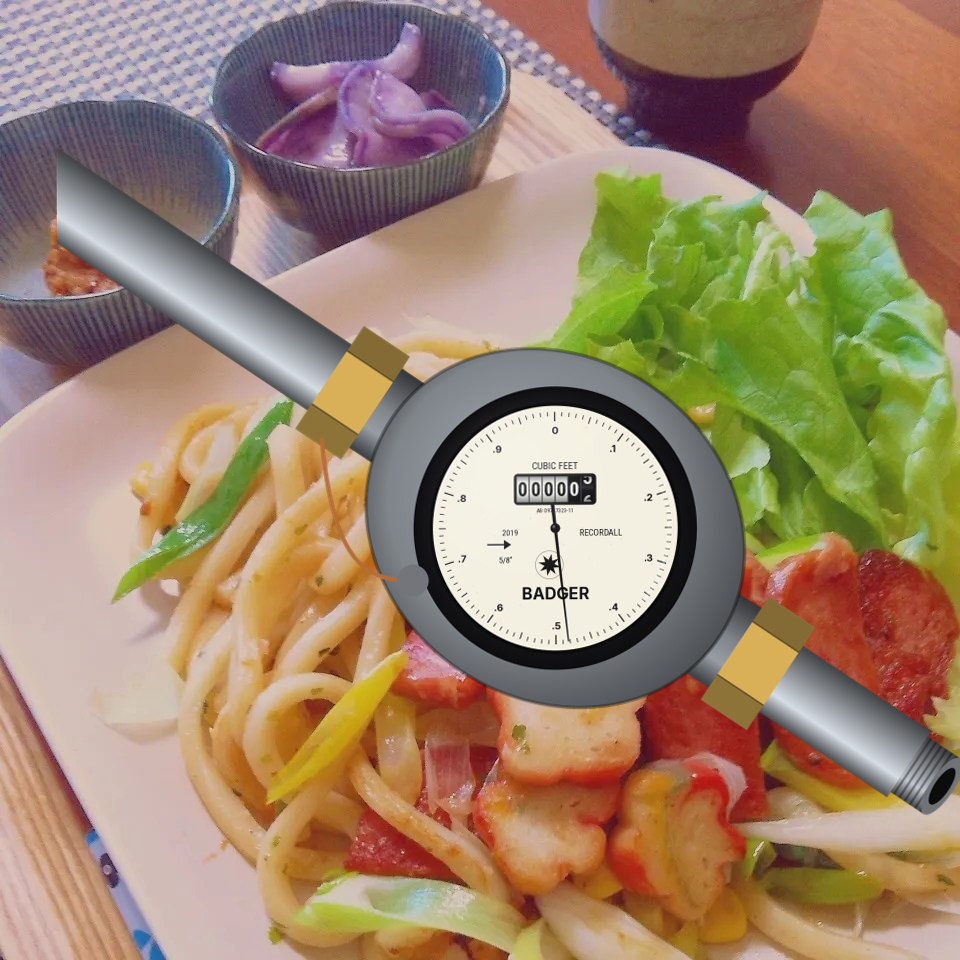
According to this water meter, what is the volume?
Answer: 5.48 ft³
